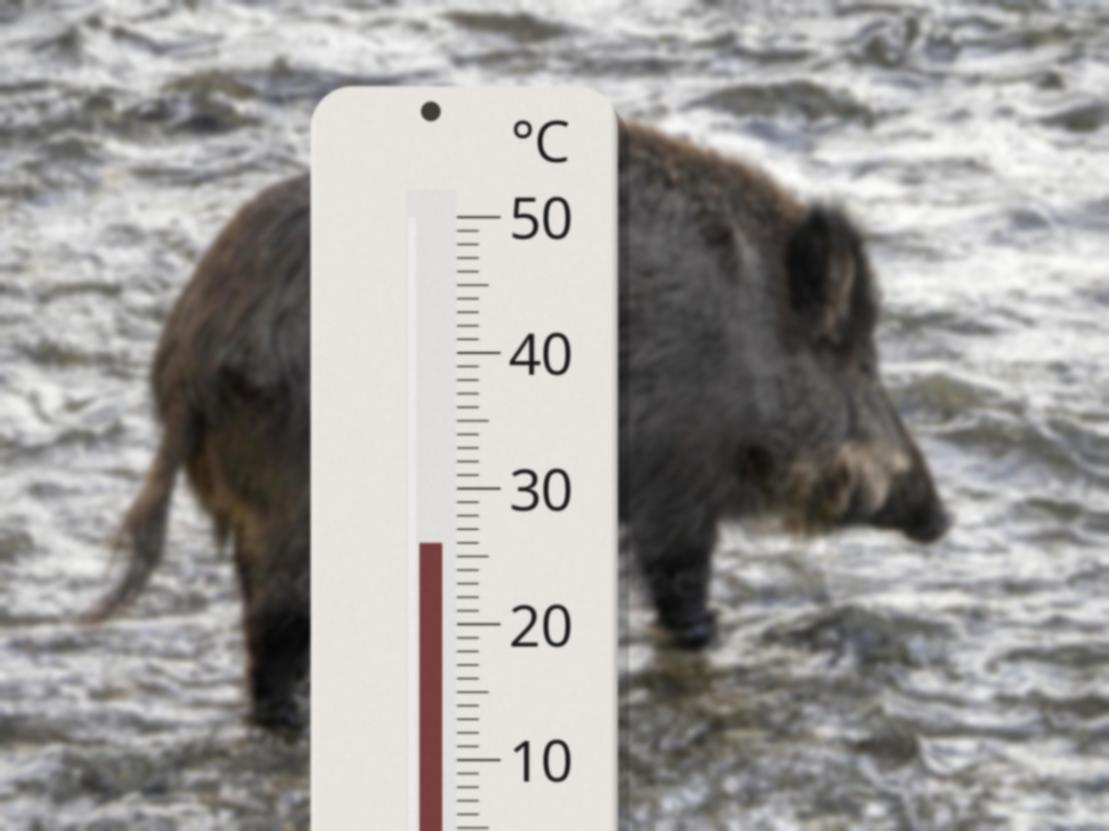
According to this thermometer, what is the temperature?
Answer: 26 °C
